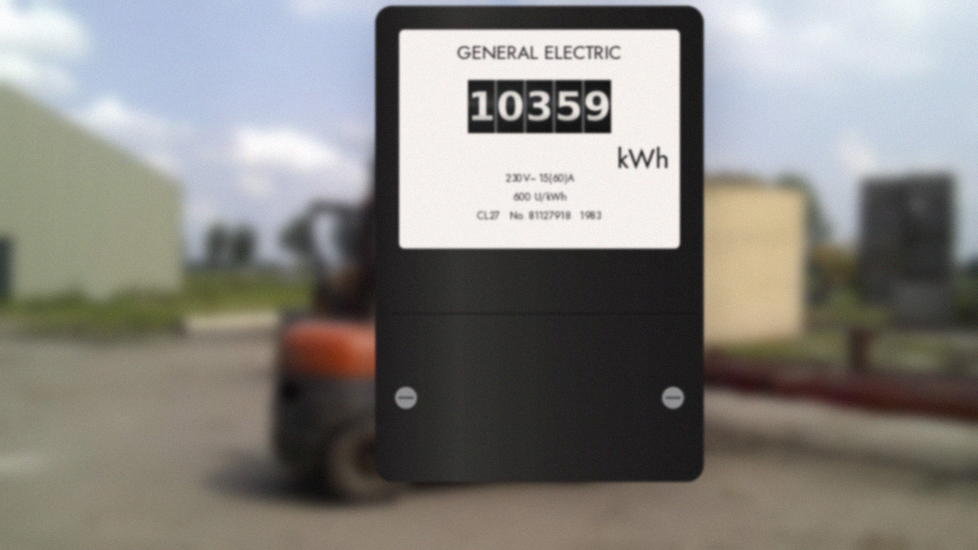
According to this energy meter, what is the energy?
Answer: 10359 kWh
